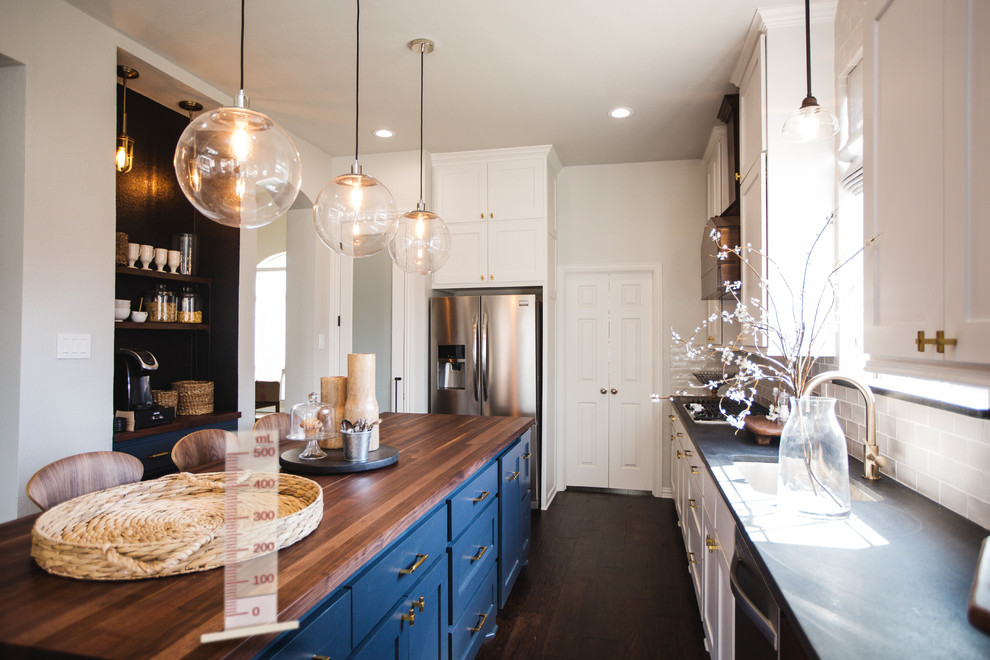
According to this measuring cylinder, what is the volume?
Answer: 50 mL
